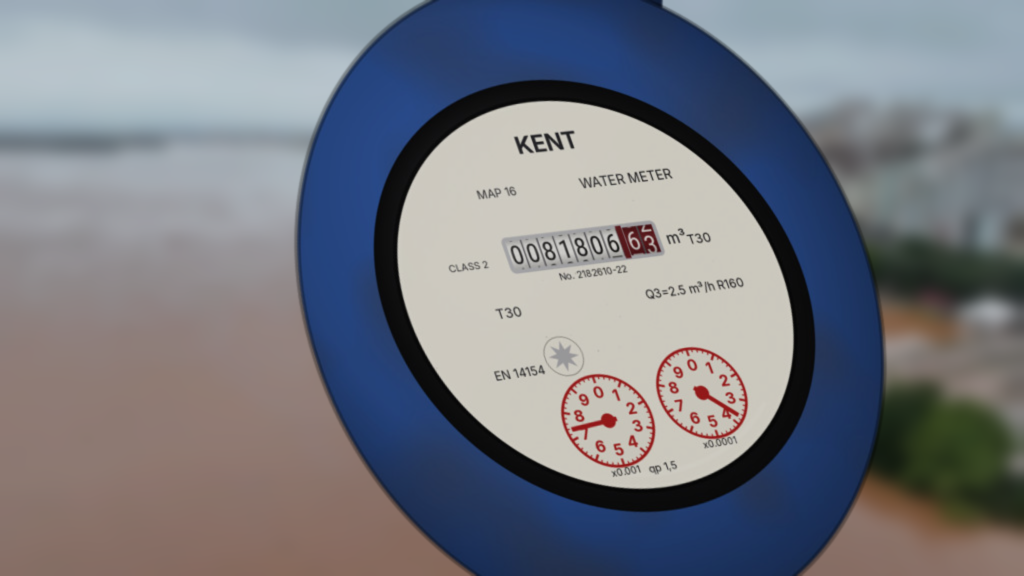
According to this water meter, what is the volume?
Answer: 81806.6273 m³
